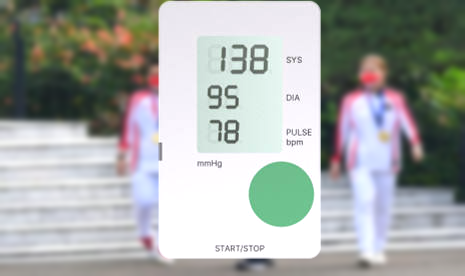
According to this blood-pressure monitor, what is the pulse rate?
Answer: 78 bpm
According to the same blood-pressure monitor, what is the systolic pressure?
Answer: 138 mmHg
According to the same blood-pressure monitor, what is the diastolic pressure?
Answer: 95 mmHg
